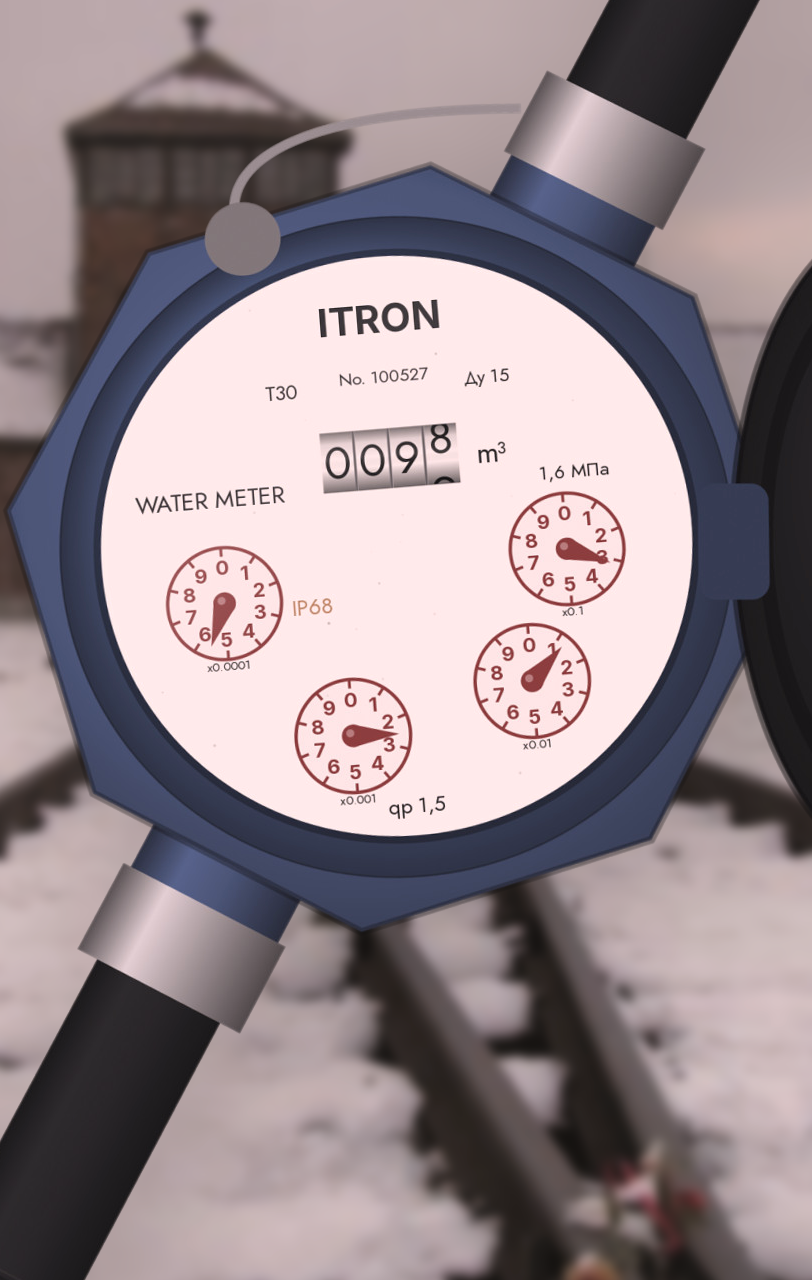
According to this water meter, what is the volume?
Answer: 98.3125 m³
